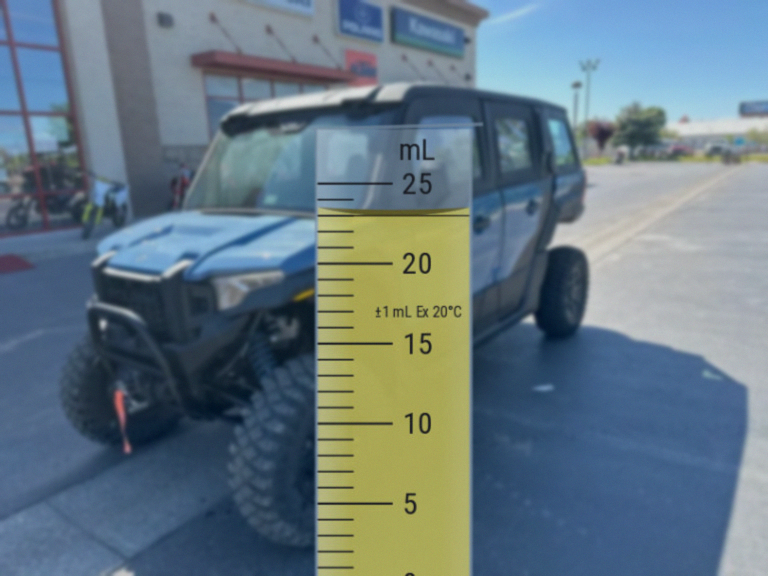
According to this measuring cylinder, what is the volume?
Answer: 23 mL
